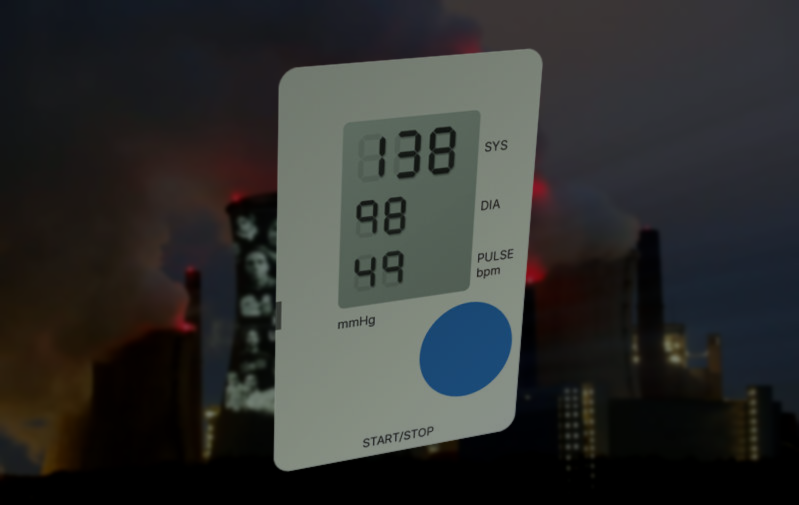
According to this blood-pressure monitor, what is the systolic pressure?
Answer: 138 mmHg
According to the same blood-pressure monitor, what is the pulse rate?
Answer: 49 bpm
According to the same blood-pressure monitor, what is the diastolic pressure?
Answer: 98 mmHg
